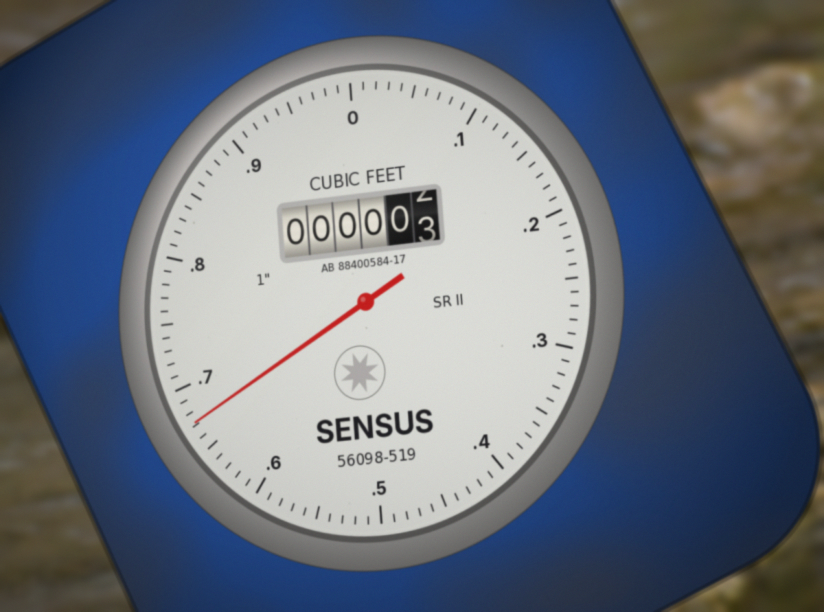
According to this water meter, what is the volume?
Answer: 2.67 ft³
